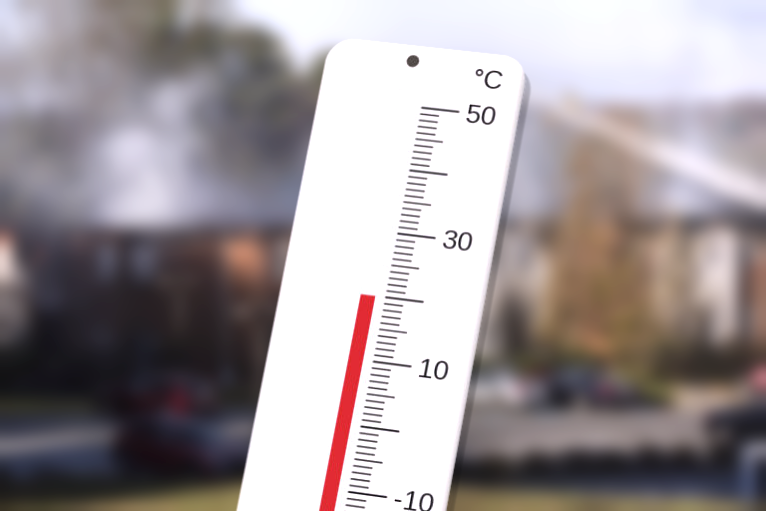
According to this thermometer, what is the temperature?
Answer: 20 °C
